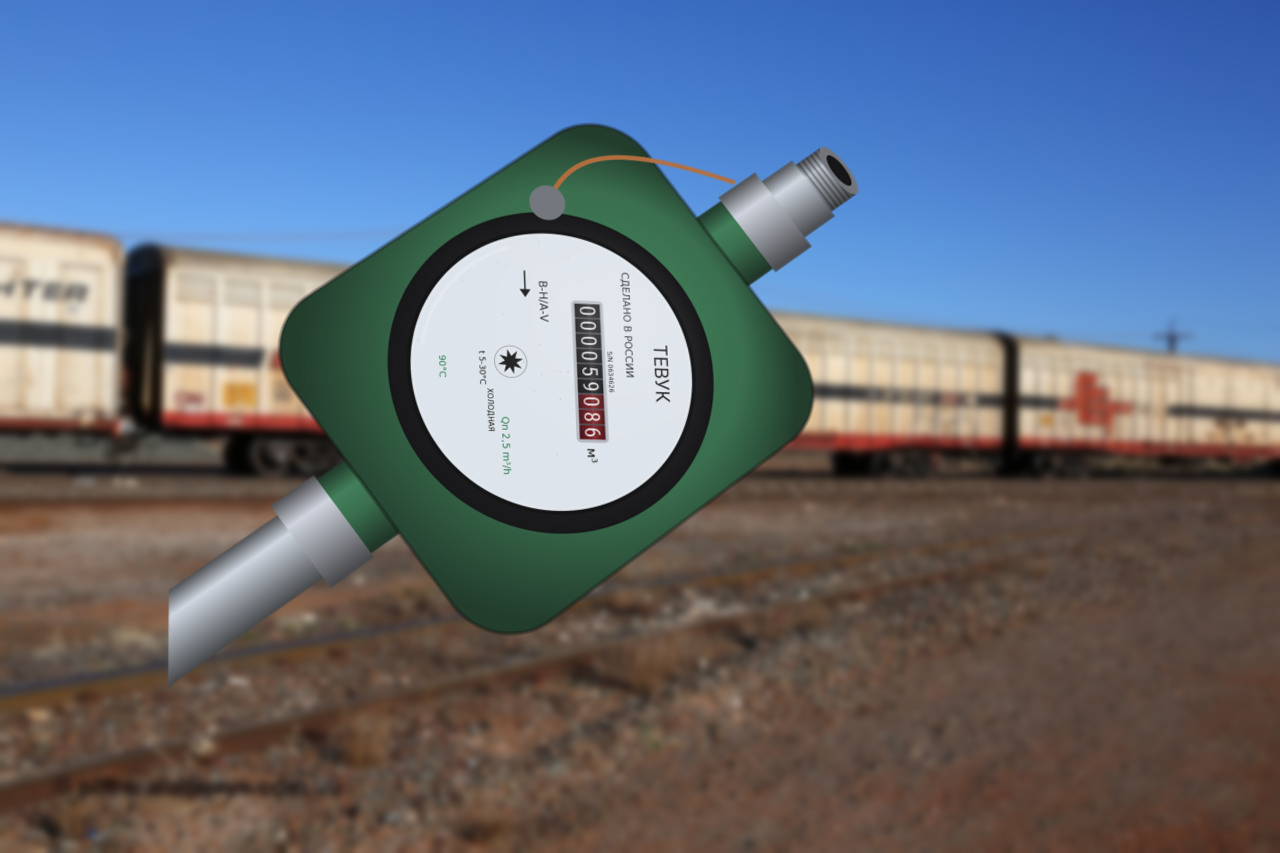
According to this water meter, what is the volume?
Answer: 59.086 m³
